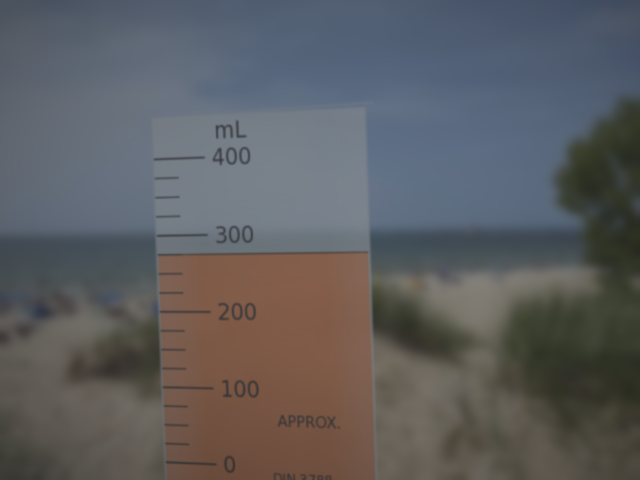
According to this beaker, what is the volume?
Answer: 275 mL
